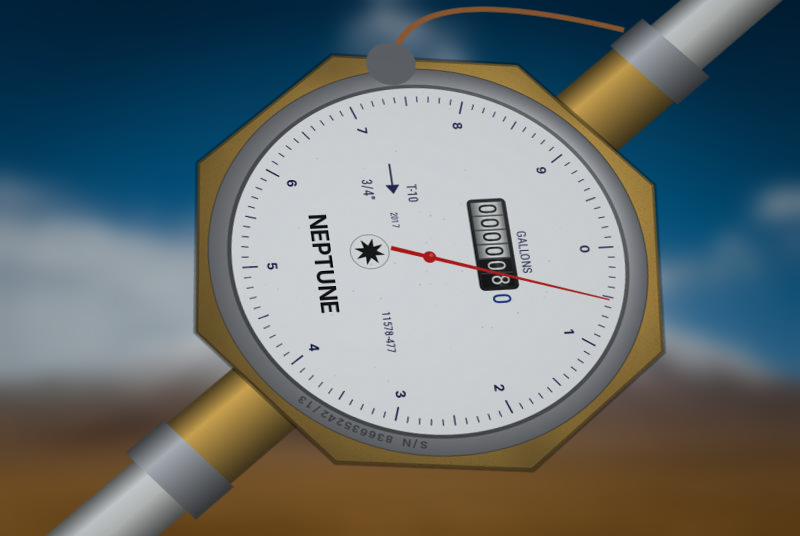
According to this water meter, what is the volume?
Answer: 80.5 gal
